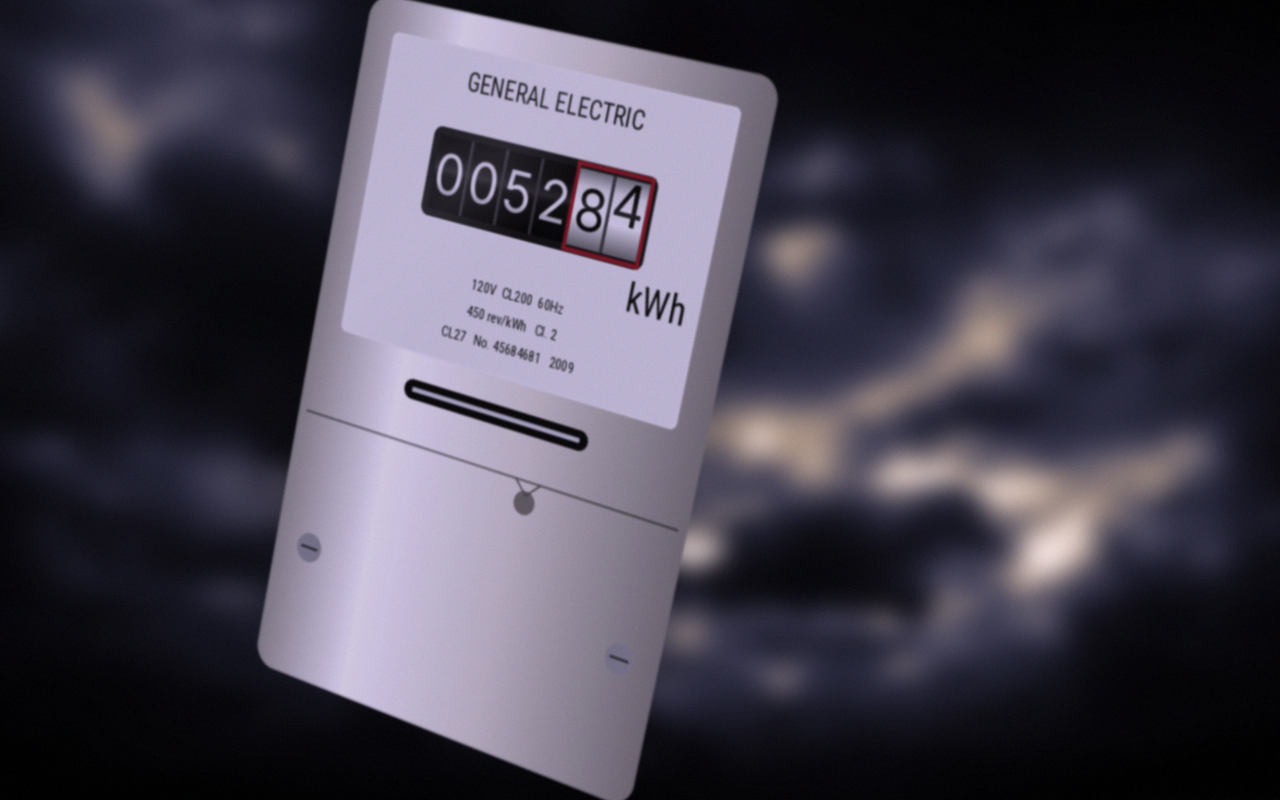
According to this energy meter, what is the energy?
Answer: 52.84 kWh
